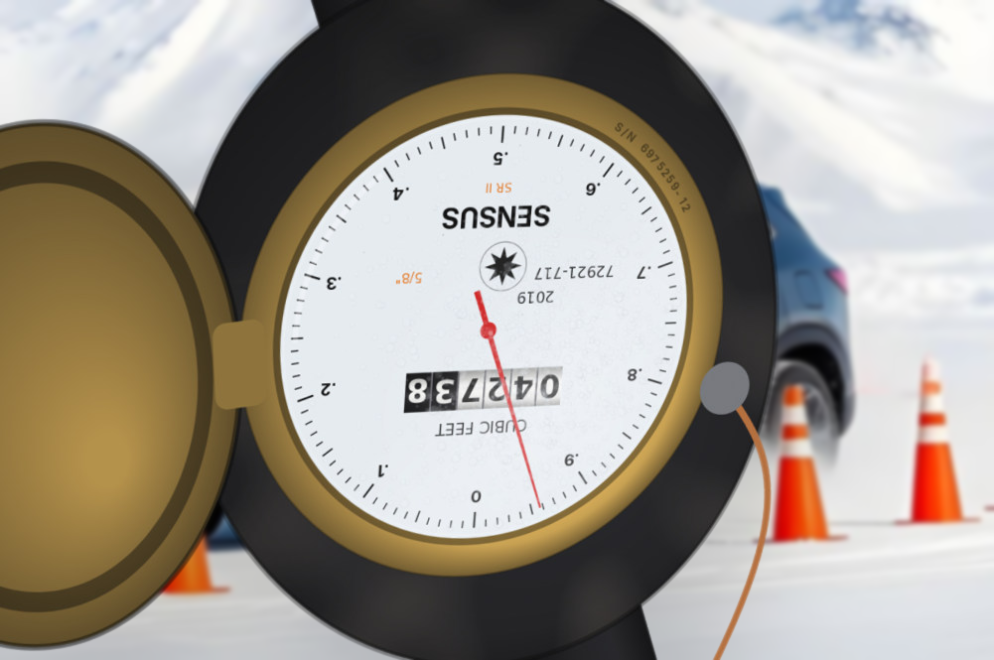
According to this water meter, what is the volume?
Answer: 42737.94 ft³
